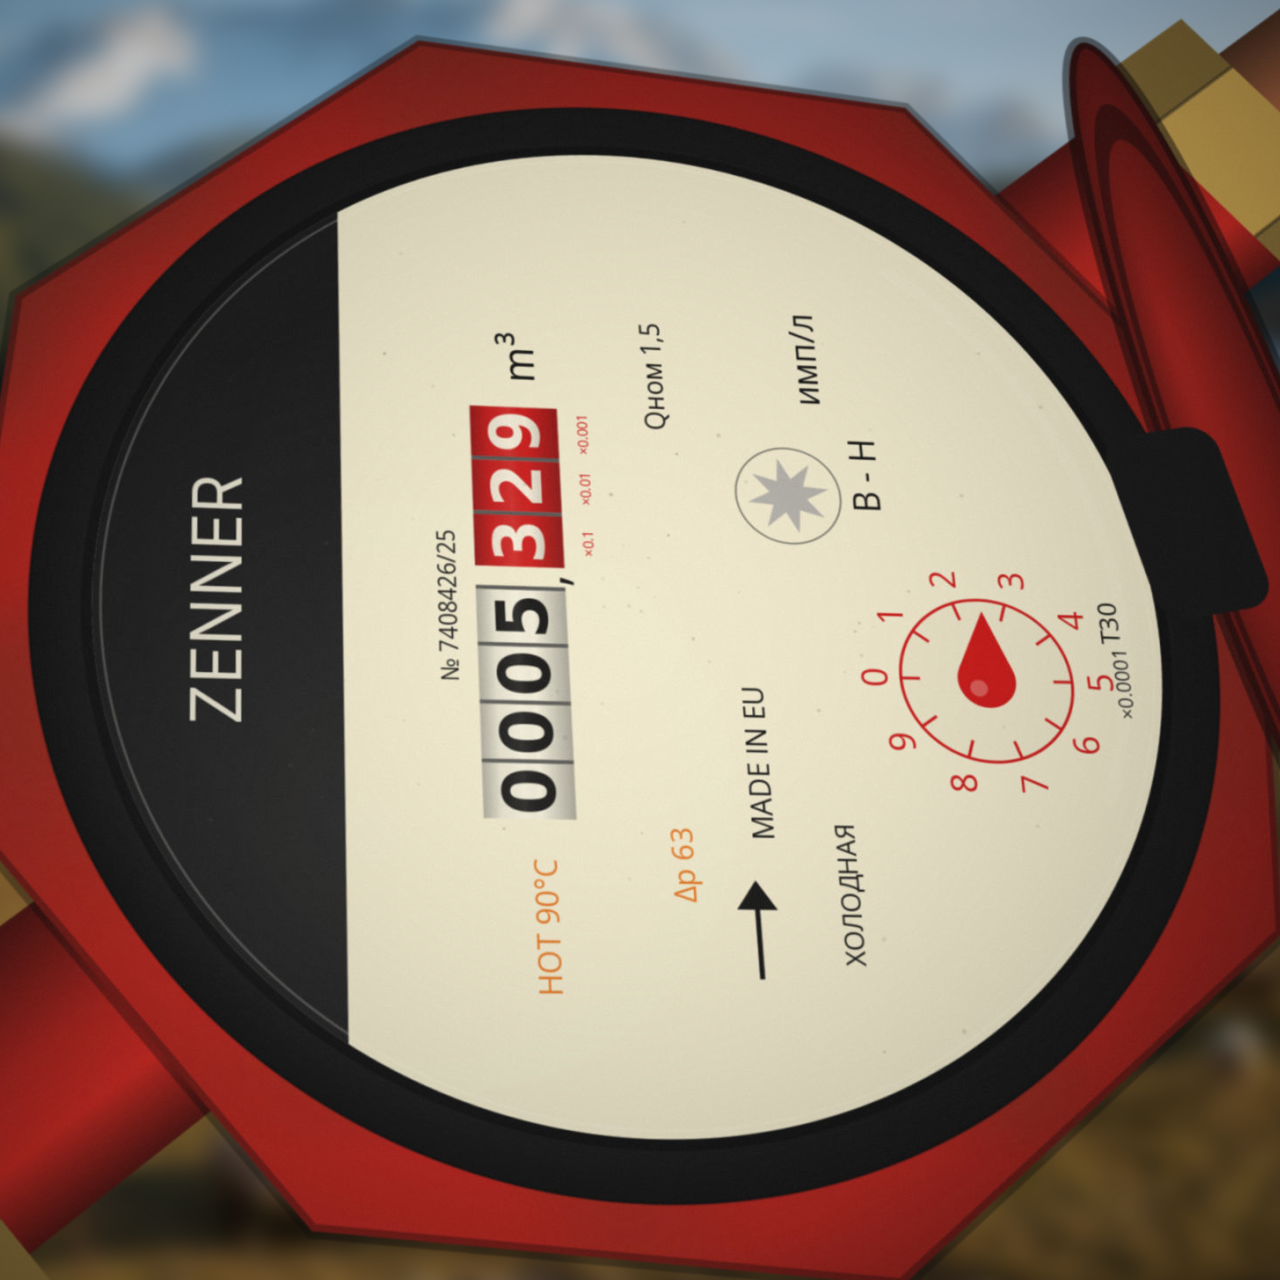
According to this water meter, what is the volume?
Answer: 5.3292 m³
